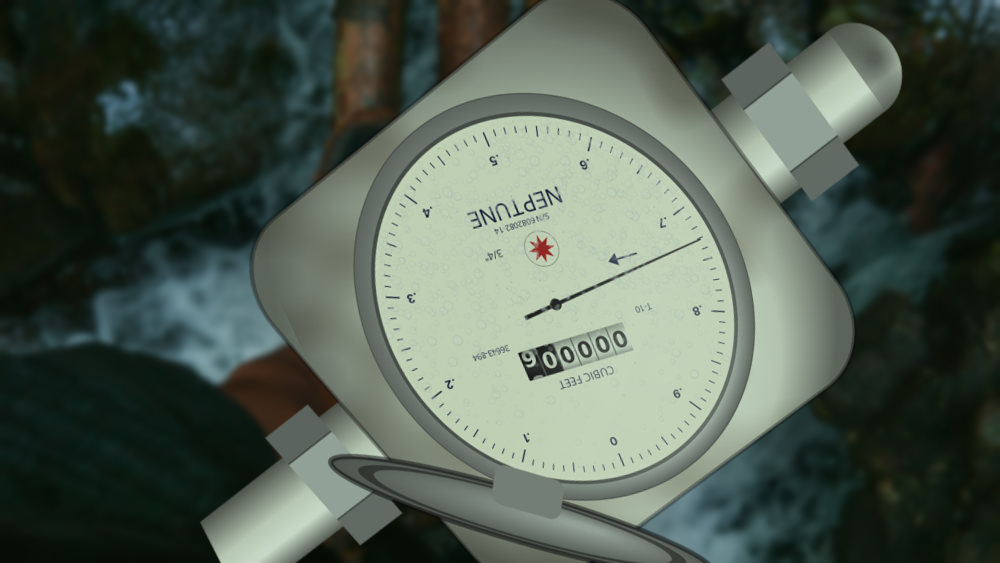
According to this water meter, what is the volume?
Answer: 5.73 ft³
